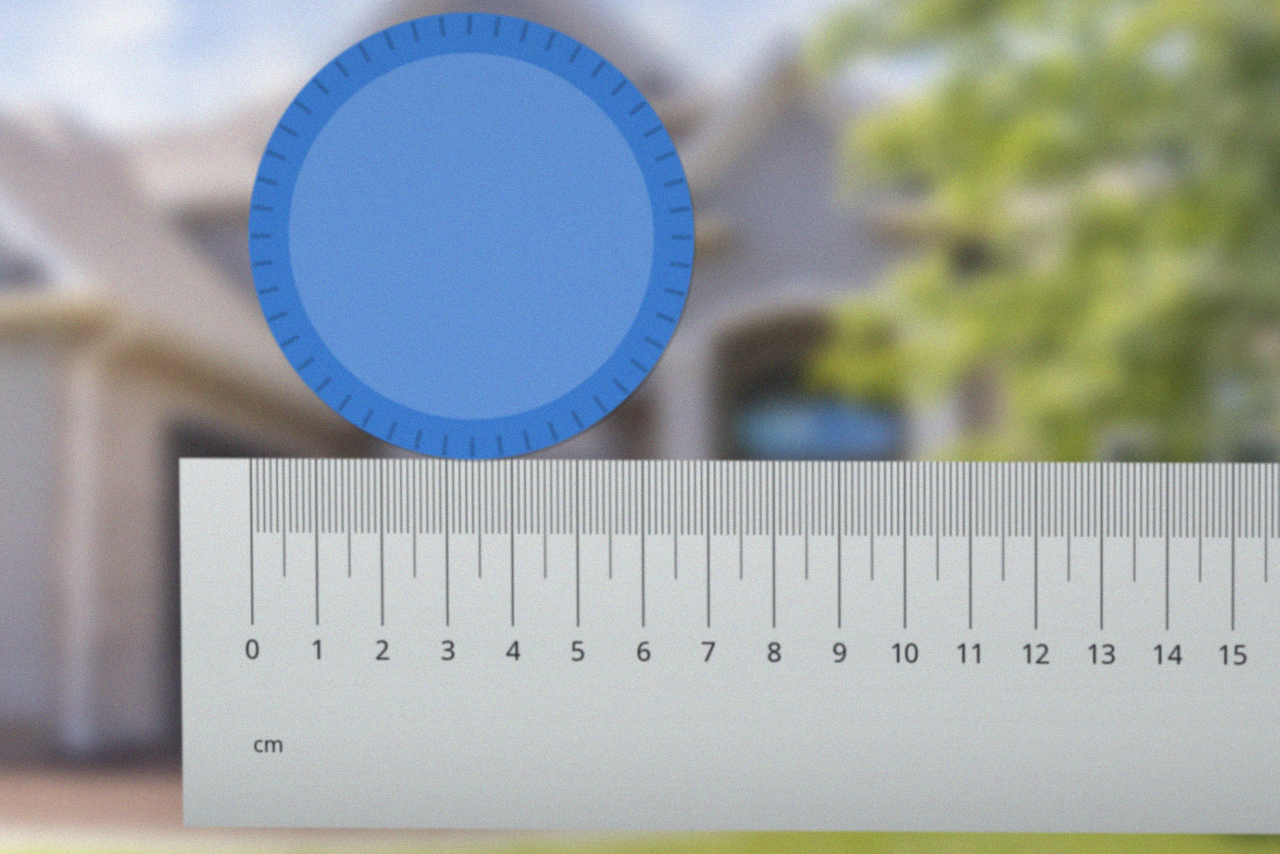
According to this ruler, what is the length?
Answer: 6.8 cm
